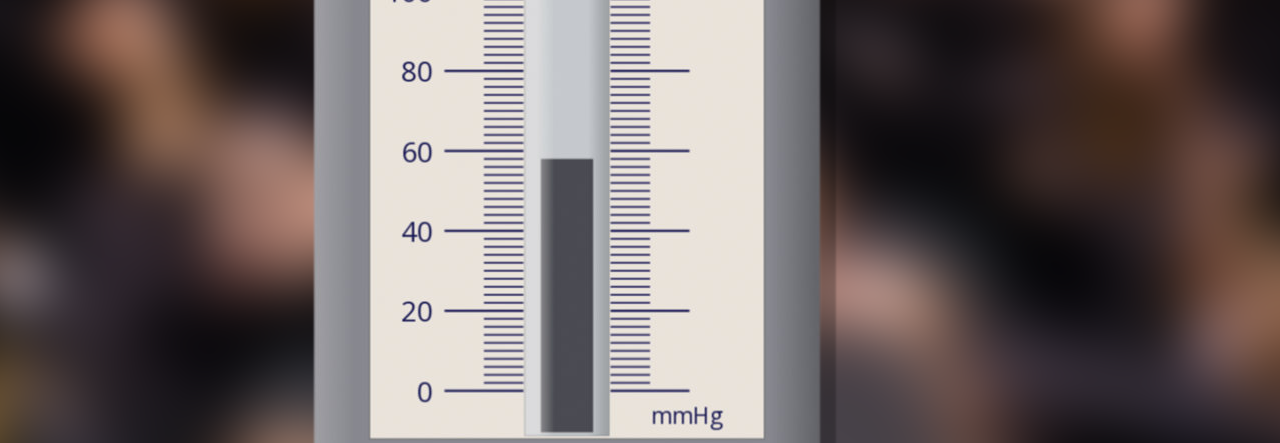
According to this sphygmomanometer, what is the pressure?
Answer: 58 mmHg
